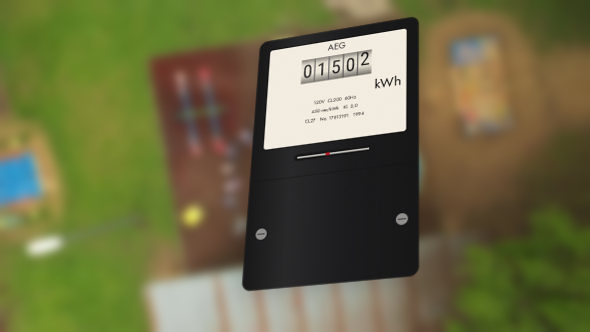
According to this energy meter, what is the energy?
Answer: 1502 kWh
